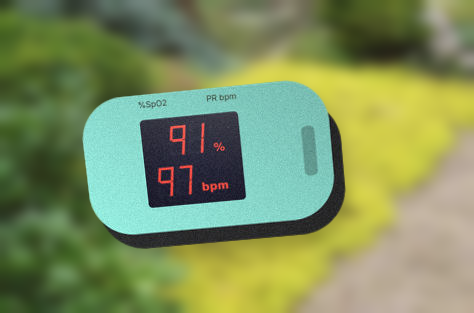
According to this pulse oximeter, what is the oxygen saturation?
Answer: 91 %
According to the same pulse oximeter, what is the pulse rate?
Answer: 97 bpm
